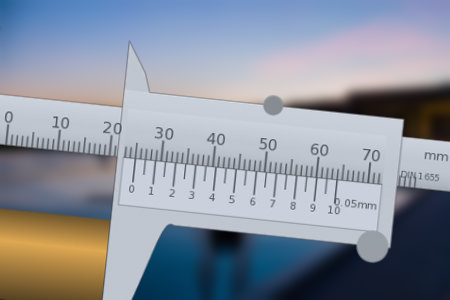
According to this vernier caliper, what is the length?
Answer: 25.0 mm
